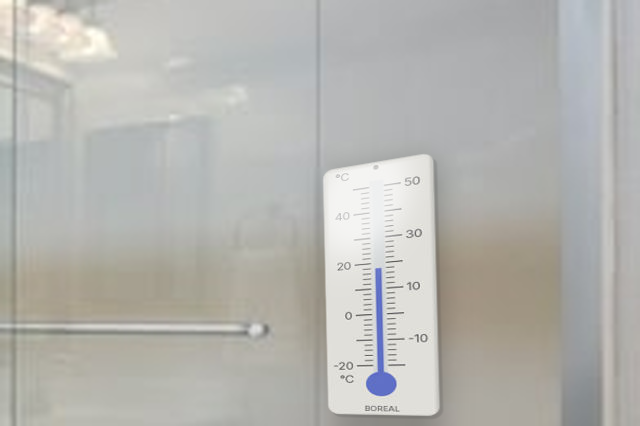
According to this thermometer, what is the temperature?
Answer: 18 °C
